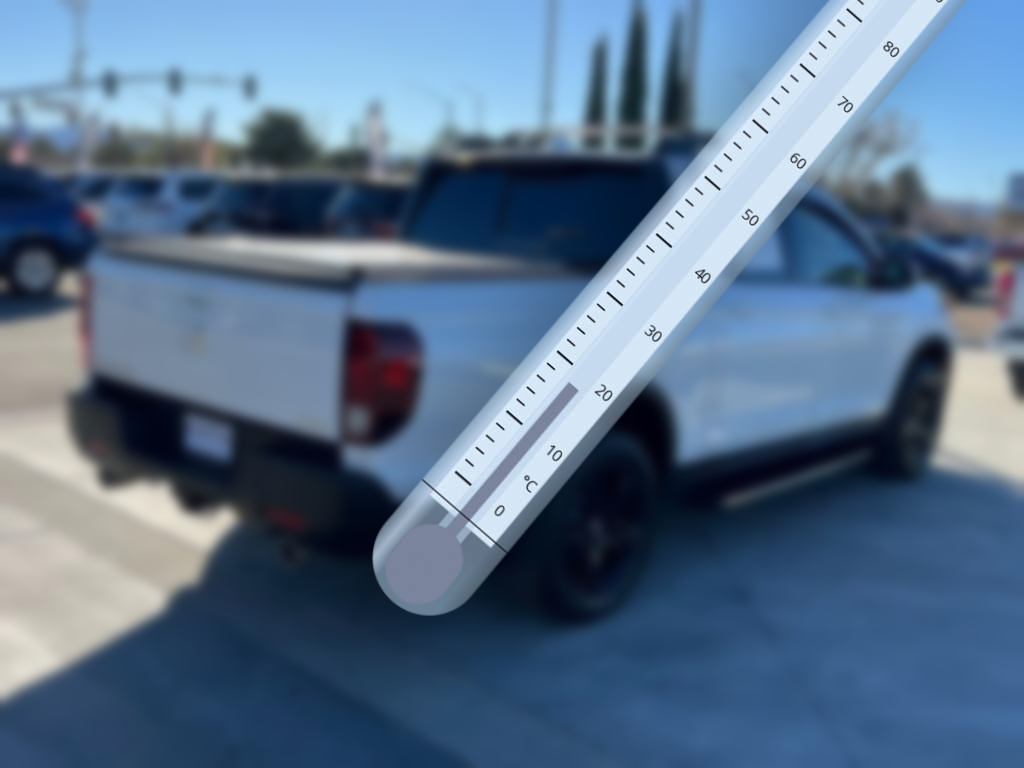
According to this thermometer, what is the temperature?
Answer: 18 °C
